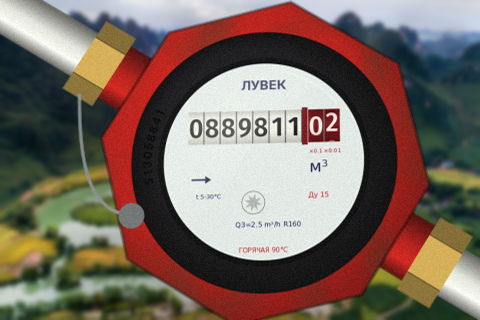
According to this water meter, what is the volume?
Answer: 889811.02 m³
